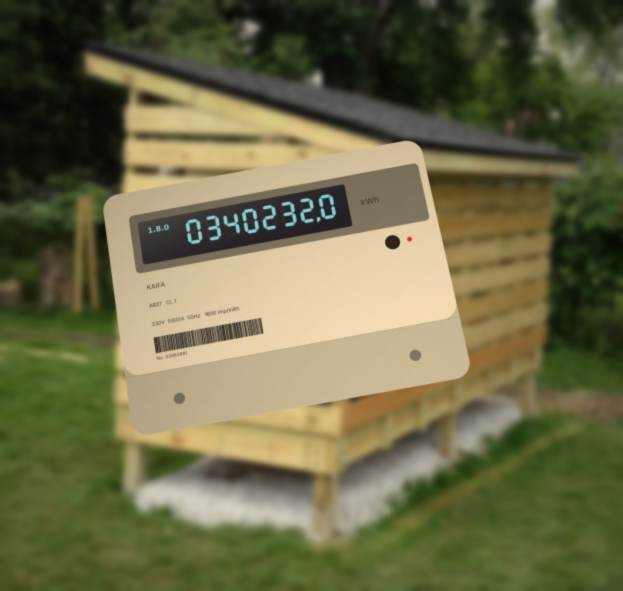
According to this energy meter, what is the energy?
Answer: 340232.0 kWh
